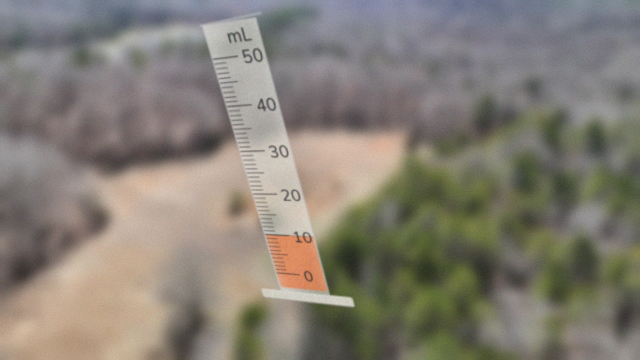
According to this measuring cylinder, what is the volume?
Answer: 10 mL
